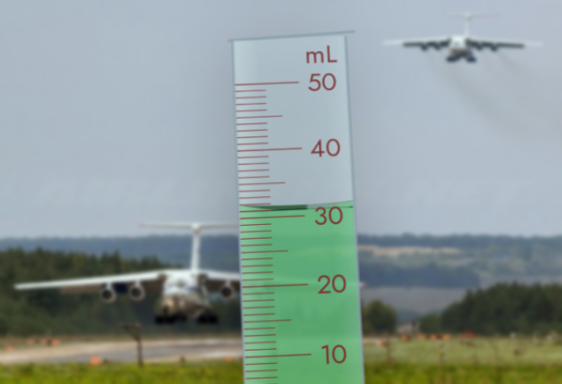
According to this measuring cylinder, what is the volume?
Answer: 31 mL
